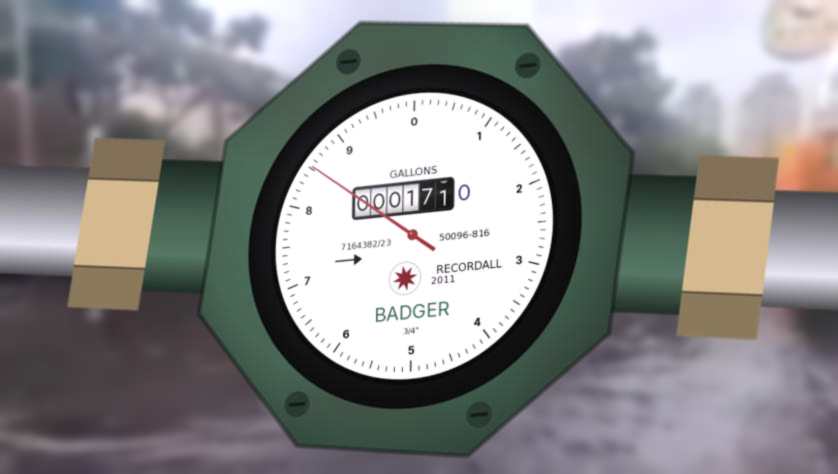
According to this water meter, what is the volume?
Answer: 1708.5 gal
